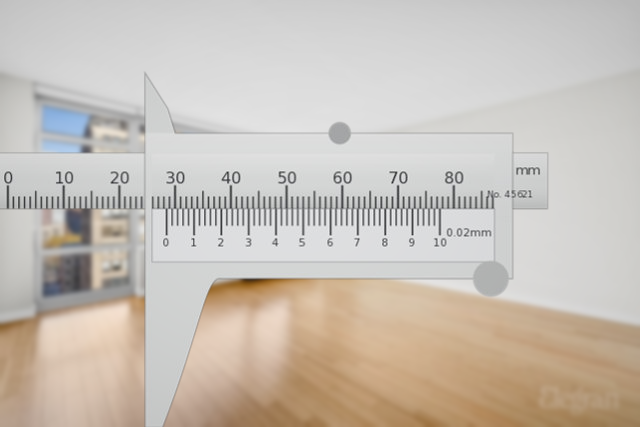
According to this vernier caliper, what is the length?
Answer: 28.5 mm
